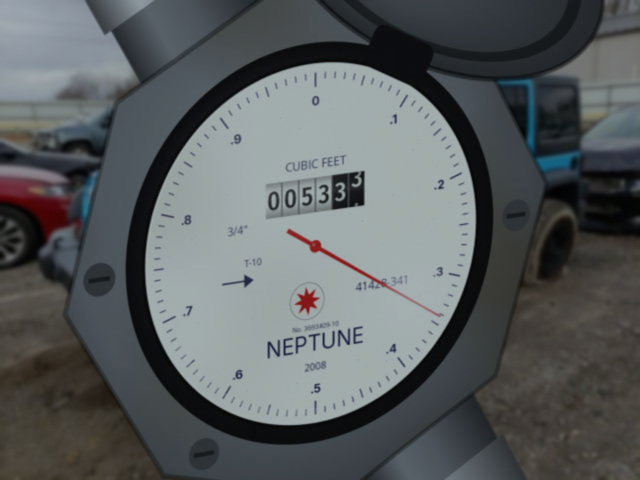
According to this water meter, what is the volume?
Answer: 5333.34 ft³
